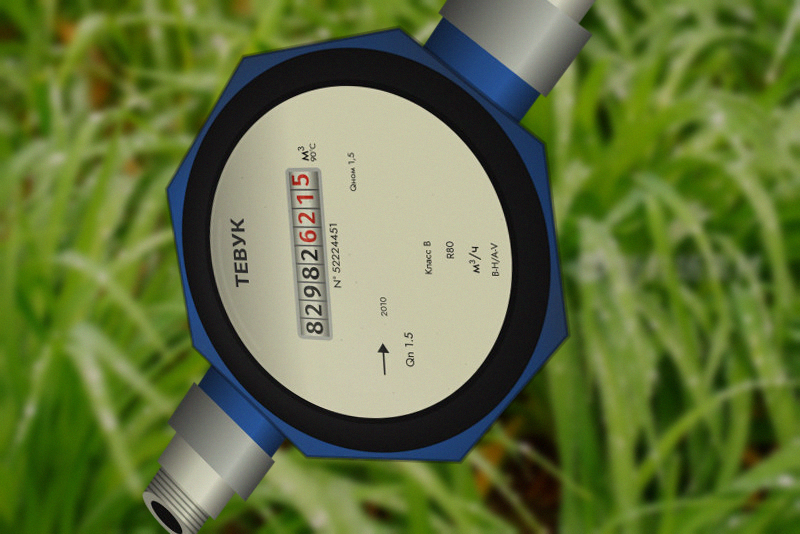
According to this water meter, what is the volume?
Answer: 82982.6215 m³
